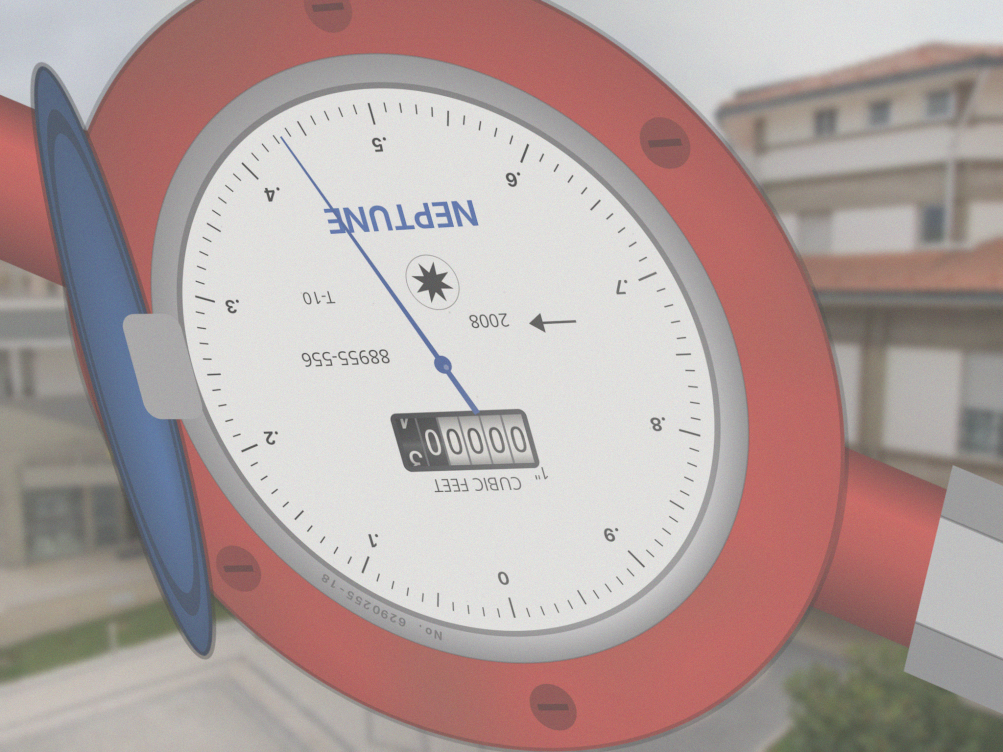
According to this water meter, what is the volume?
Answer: 3.43 ft³
